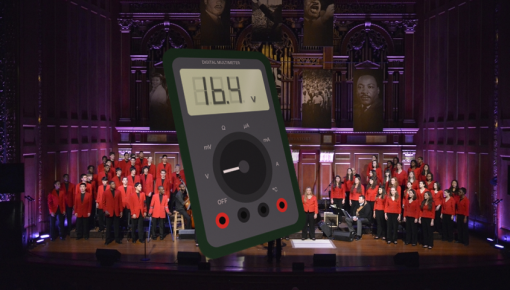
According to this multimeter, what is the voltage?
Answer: 16.4 V
